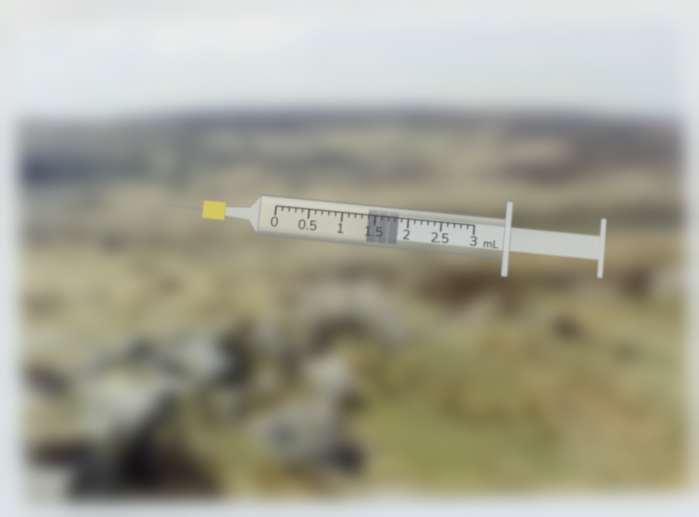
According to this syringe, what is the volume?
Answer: 1.4 mL
